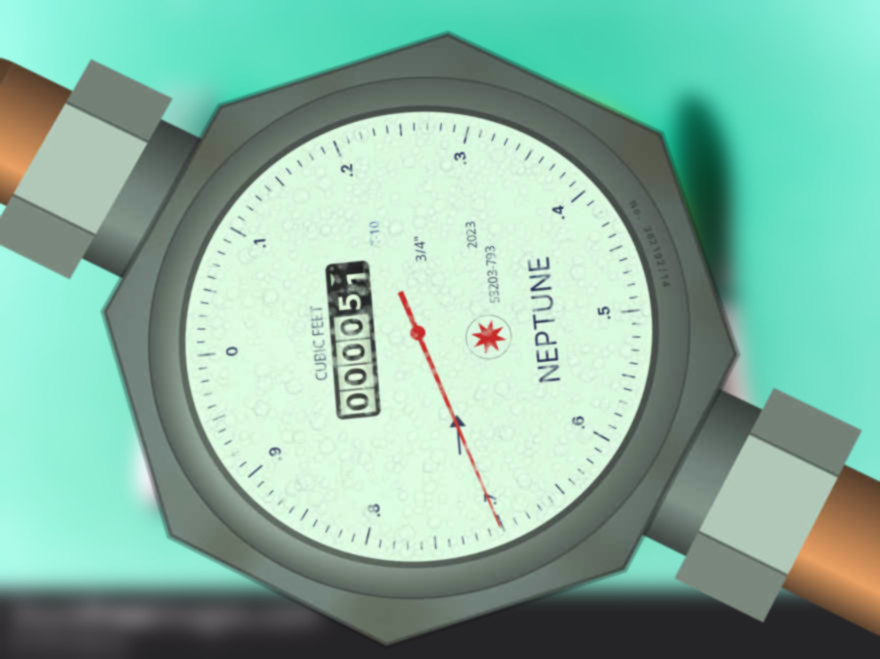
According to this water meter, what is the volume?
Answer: 50.70 ft³
